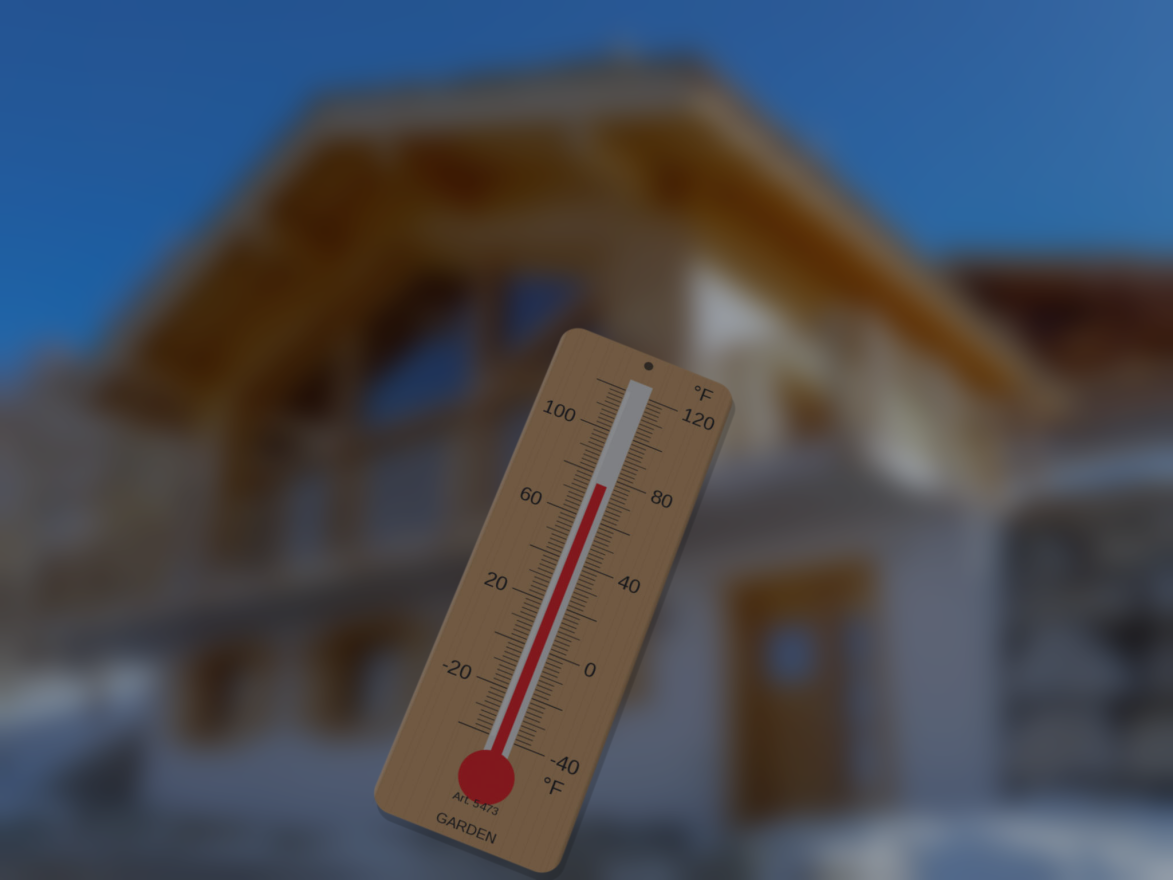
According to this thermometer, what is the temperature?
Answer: 76 °F
